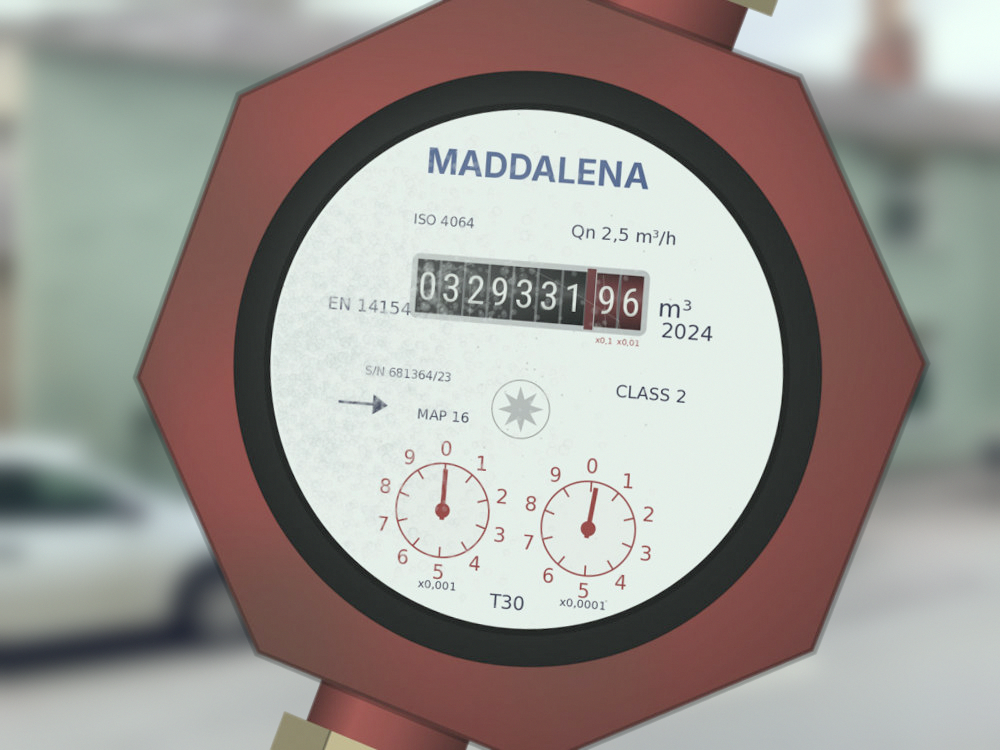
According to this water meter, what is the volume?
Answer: 329331.9600 m³
